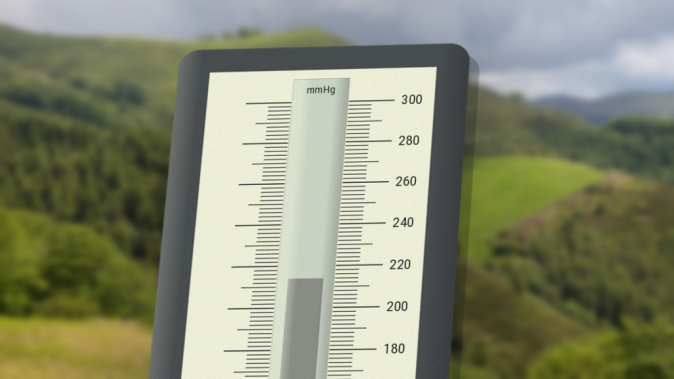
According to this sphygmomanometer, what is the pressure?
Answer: 214 mmHg
